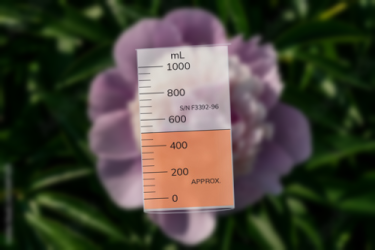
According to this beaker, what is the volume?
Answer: 500 mL
